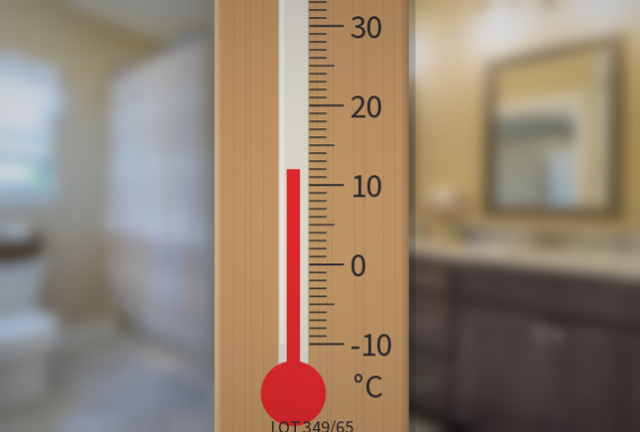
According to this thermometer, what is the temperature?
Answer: 12 °C
